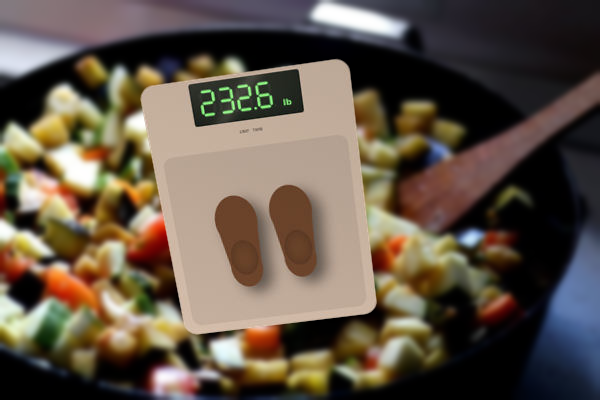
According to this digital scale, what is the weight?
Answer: 232.6 lb
